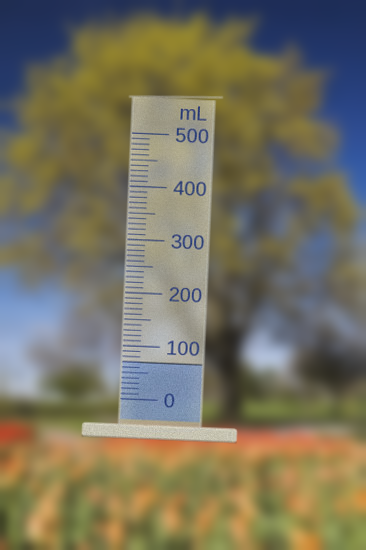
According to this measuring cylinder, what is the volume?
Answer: 70 mL
